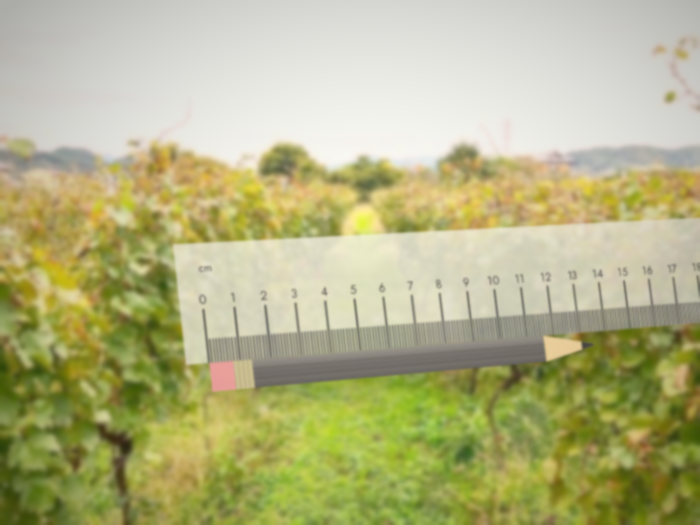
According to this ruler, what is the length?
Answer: 13.5 cm
